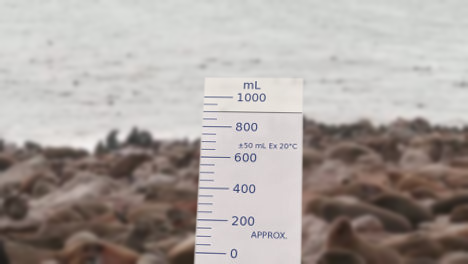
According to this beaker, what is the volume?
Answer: 900 mL
